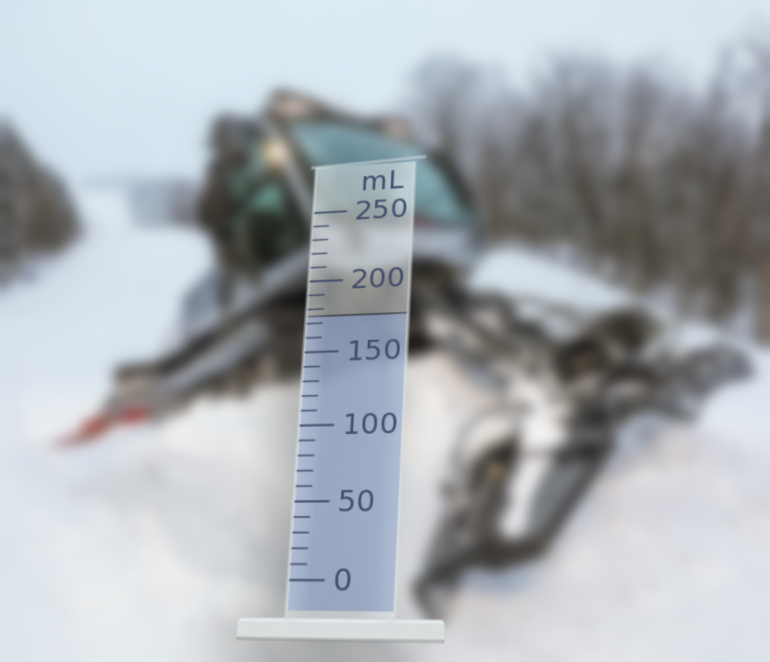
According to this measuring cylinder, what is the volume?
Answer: 175 mL
